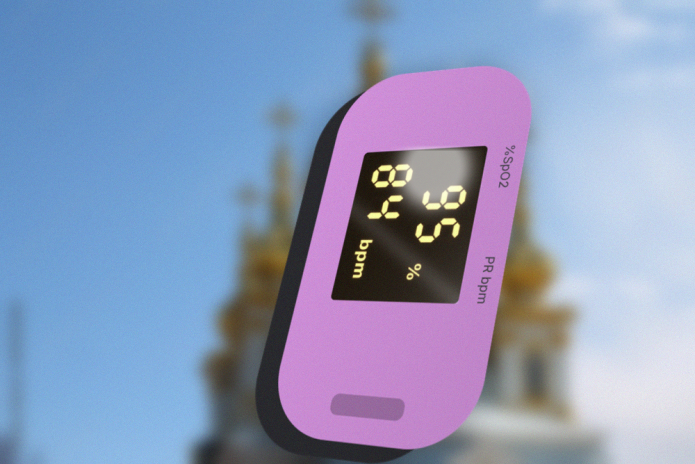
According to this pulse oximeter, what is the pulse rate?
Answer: 84 bpm
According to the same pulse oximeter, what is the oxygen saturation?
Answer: 95 %
